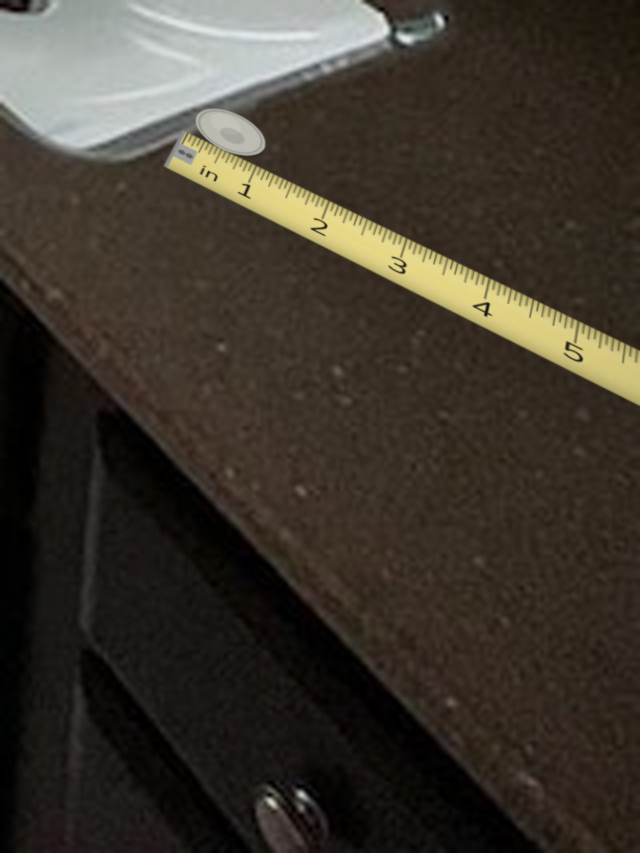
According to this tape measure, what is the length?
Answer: 1 in
